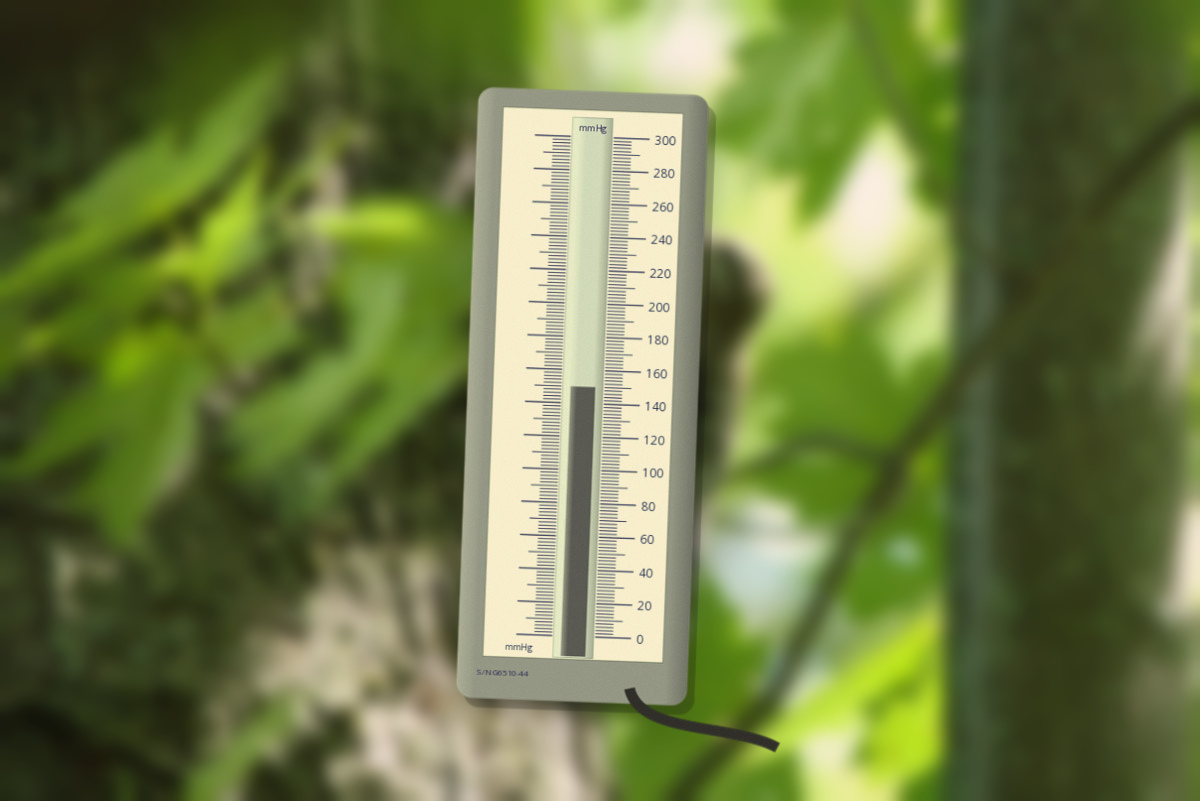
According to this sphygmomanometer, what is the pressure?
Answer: 150 mmHg
